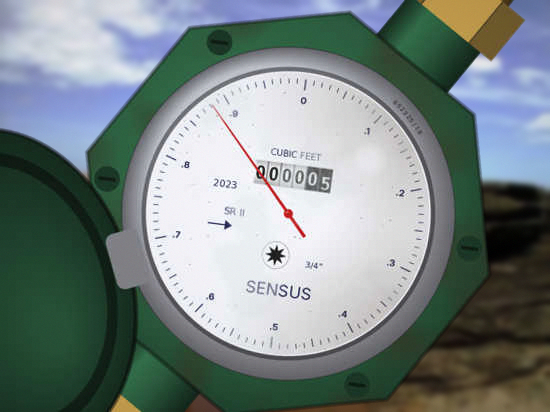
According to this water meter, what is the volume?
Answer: 4.88 ft³
